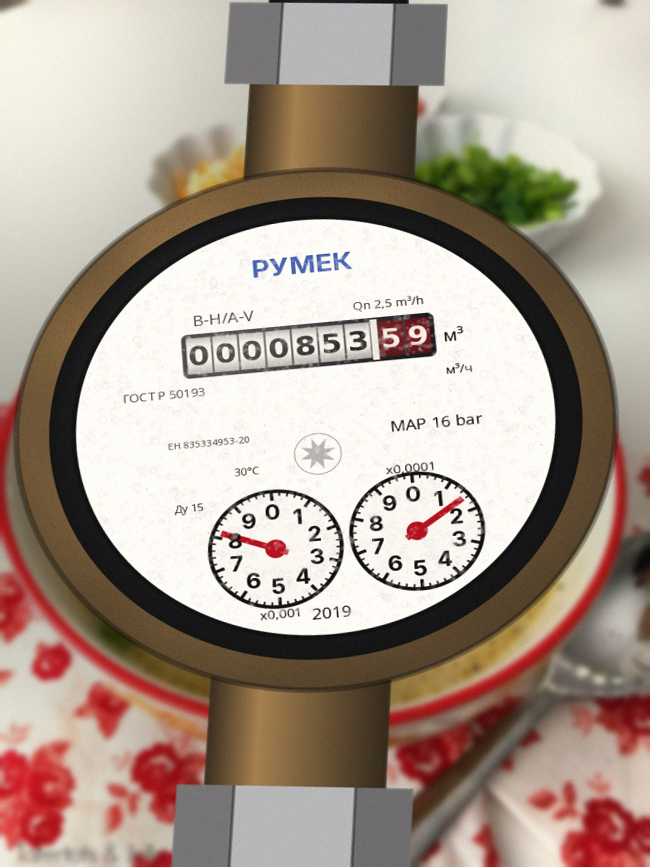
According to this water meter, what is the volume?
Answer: 853.5981 m³
